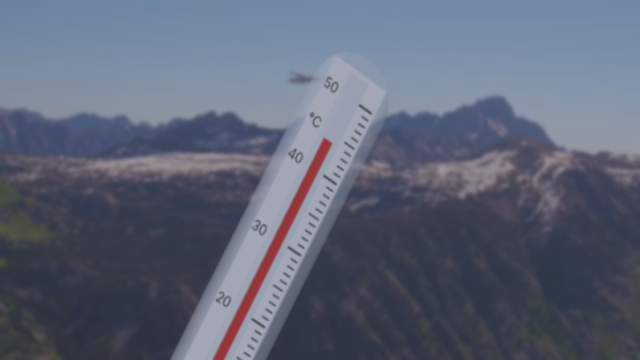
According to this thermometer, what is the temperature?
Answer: 44 °C
